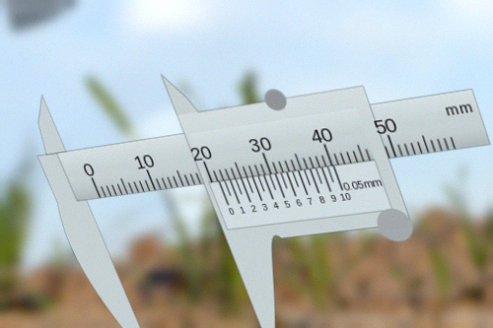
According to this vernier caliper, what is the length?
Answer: 21.2 mm
